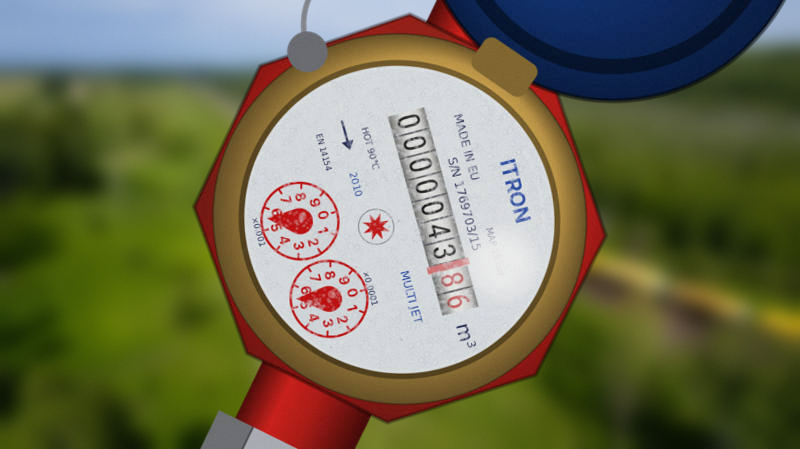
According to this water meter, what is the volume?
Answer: 43.8655 m³
